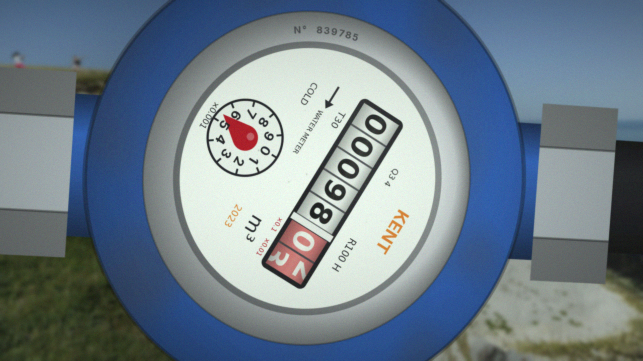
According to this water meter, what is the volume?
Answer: 98.025 m³
